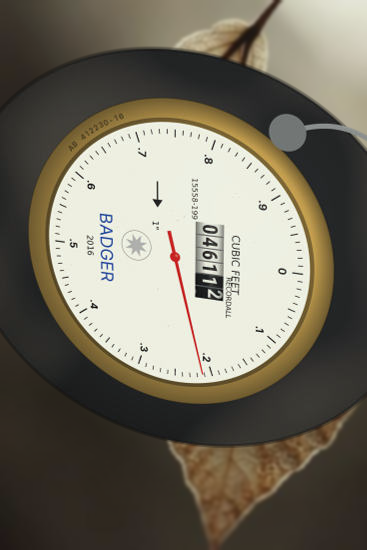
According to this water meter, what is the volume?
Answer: 46112.21 ft³
